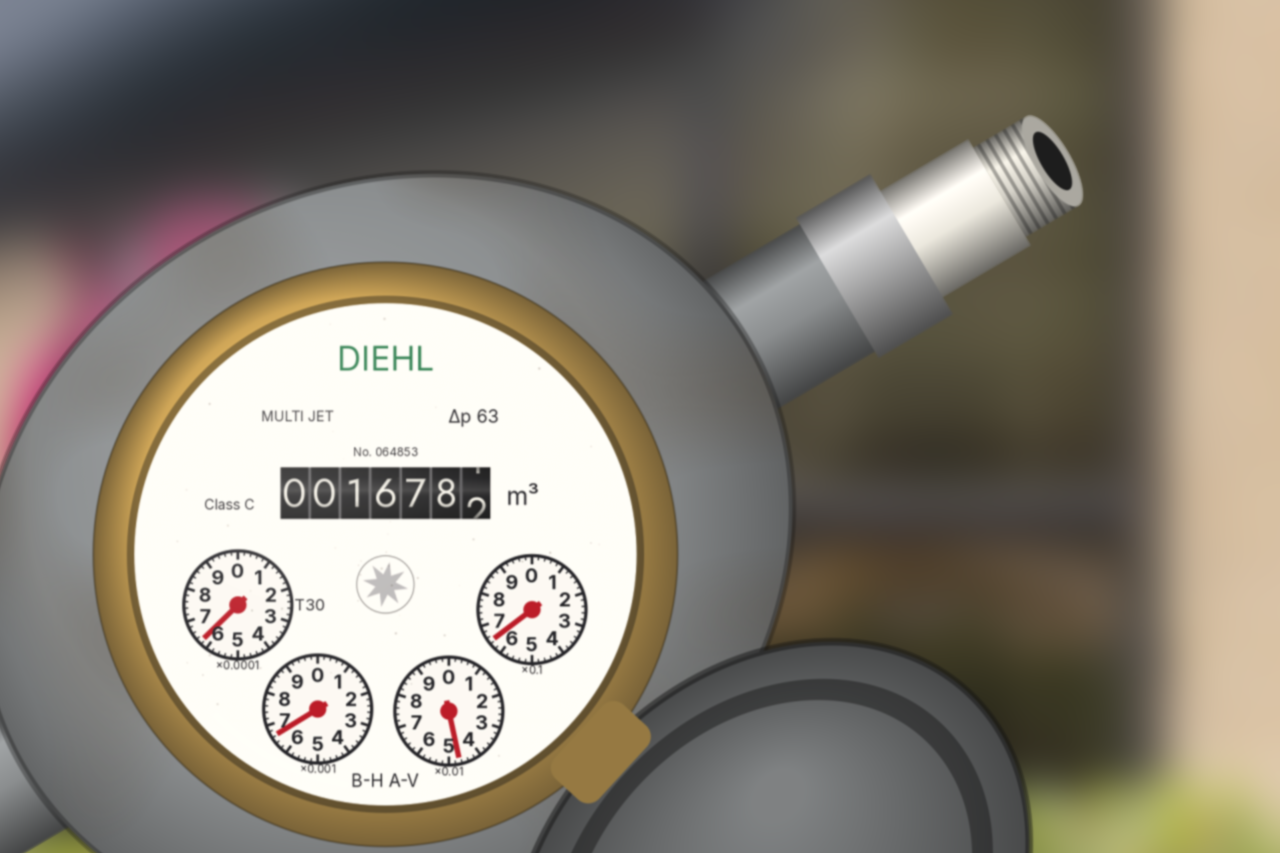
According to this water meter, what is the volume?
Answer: 16781.6466 m³
